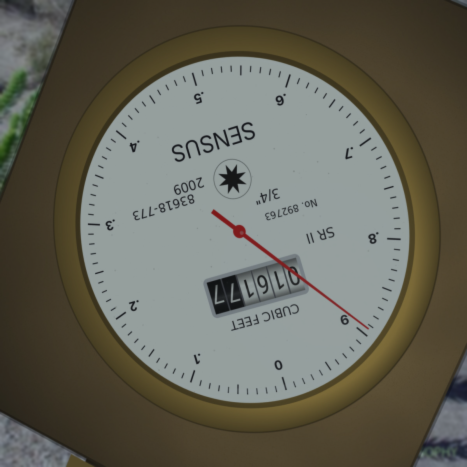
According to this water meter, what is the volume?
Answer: 16176.89 ft³
